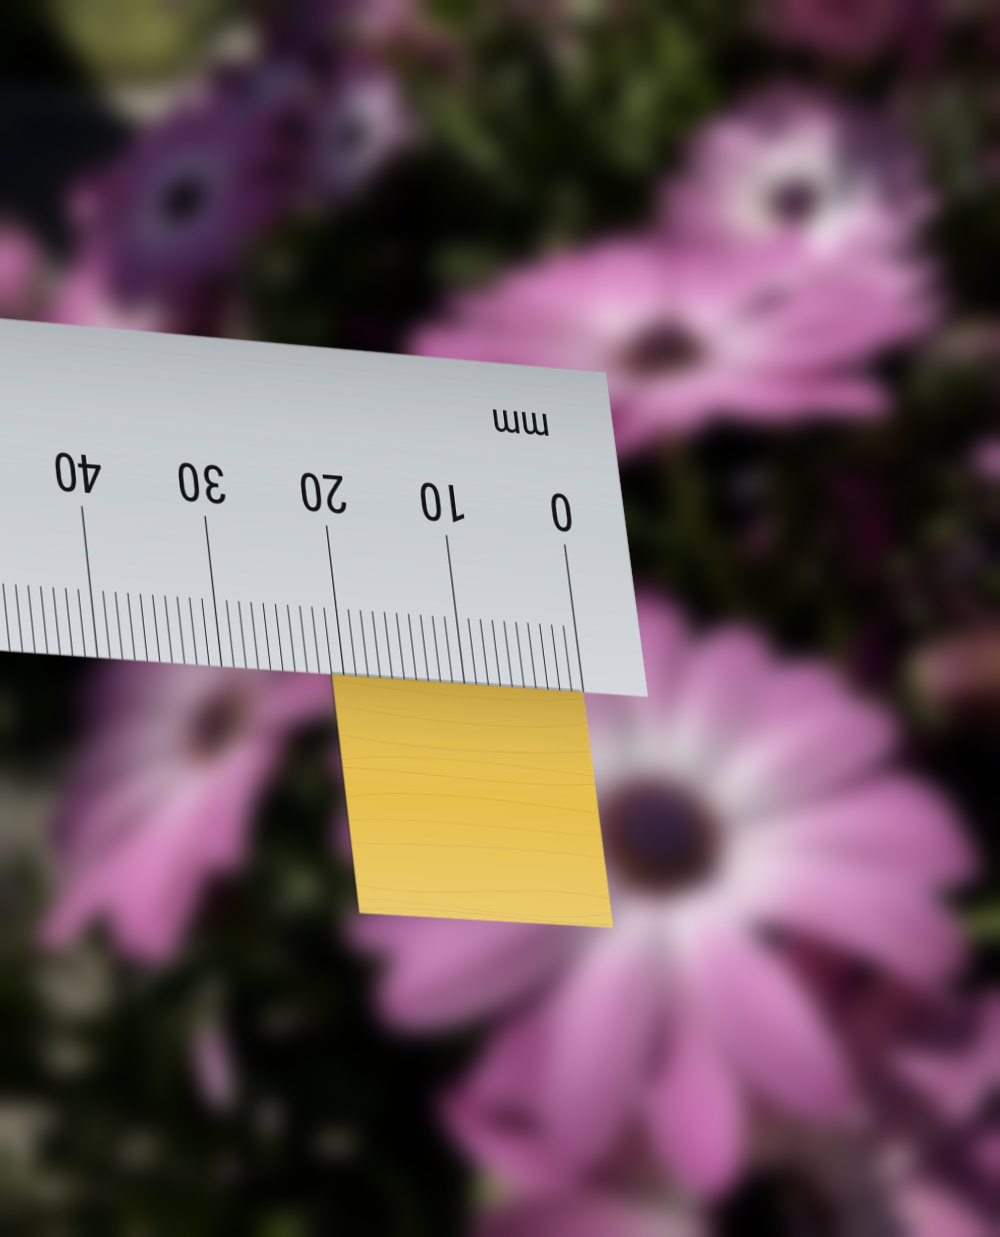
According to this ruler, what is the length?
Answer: 21 mm
